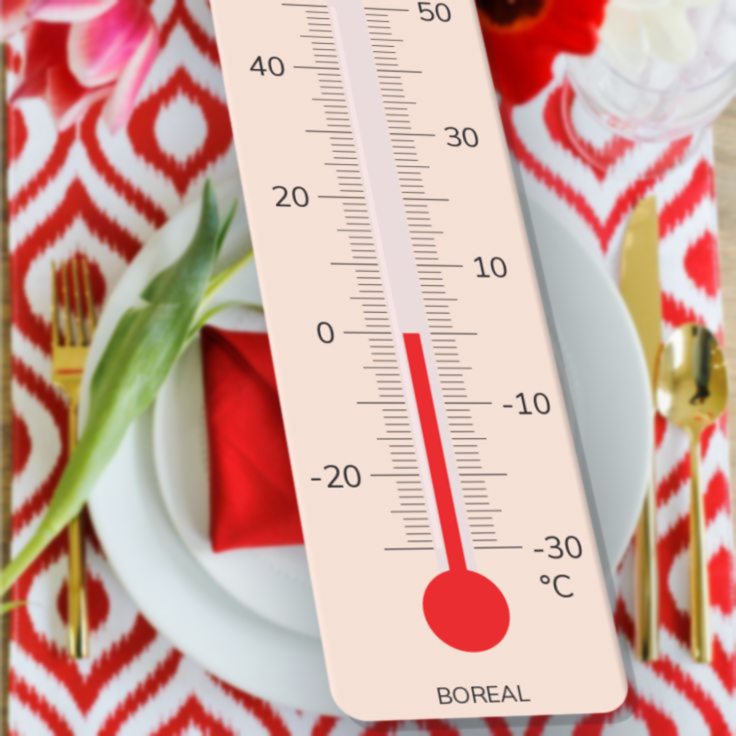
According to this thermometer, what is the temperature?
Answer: 0 °C
